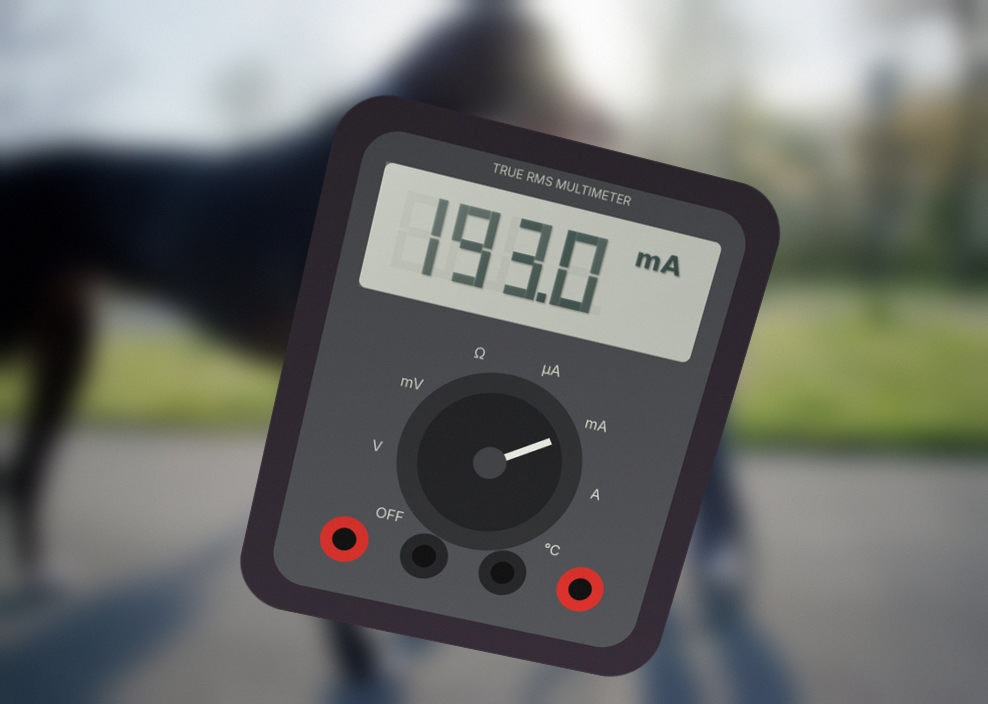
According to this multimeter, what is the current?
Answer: 193.0 mA
